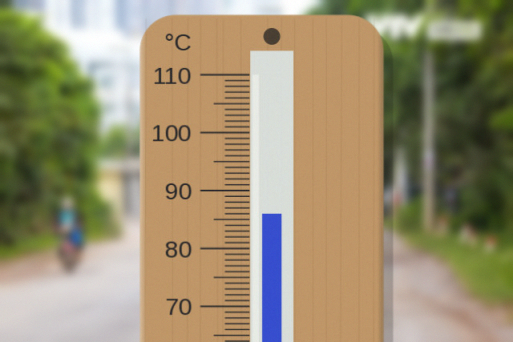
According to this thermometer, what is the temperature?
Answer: 86 °C
